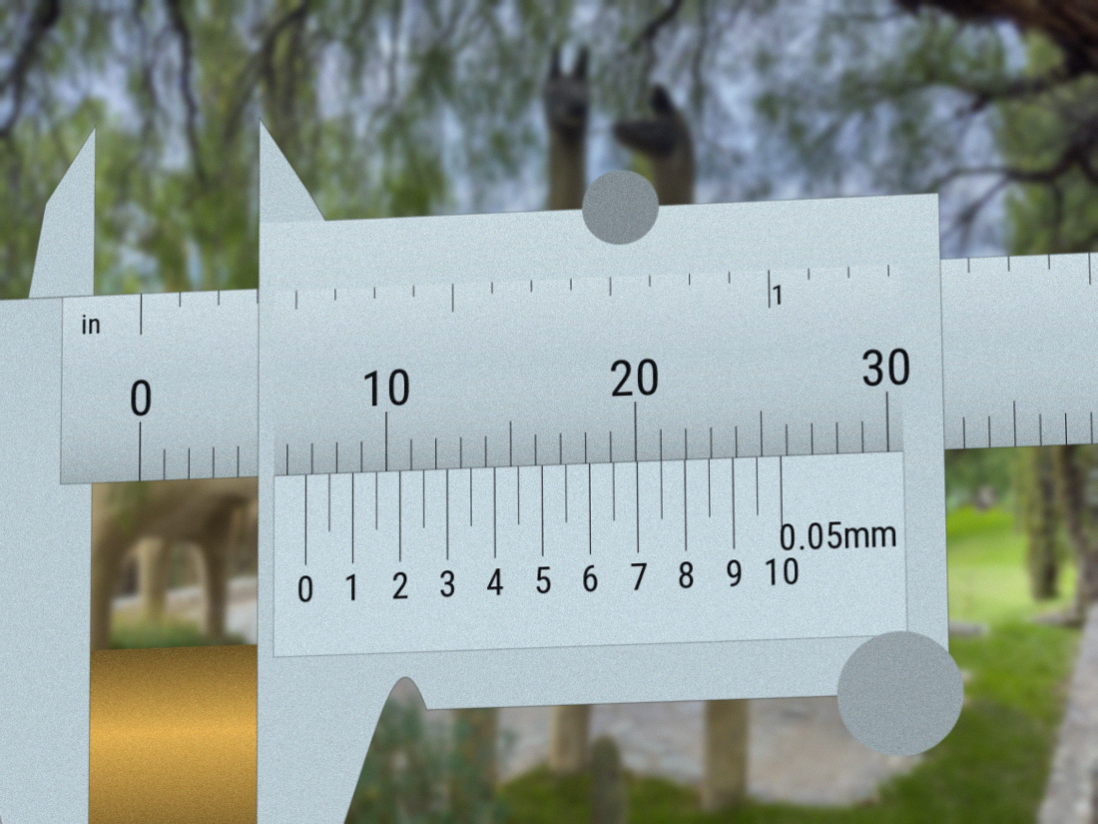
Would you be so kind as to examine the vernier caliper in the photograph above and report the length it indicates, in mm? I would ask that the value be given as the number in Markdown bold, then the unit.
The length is **6.75** mm
